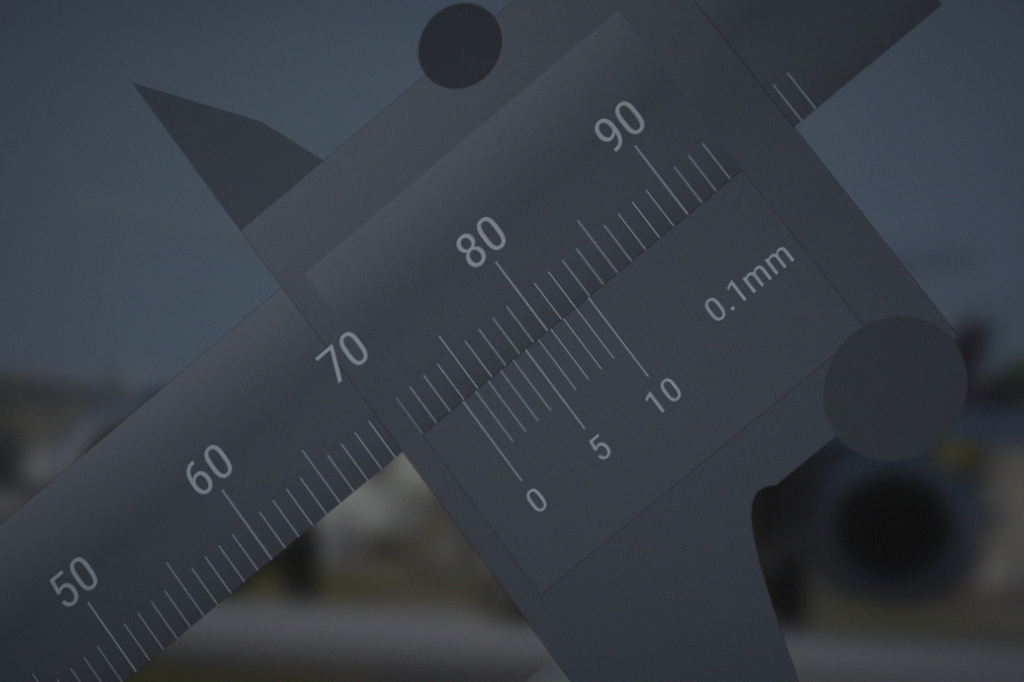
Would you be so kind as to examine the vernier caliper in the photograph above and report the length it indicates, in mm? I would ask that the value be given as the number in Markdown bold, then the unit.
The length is **73.9** mm
